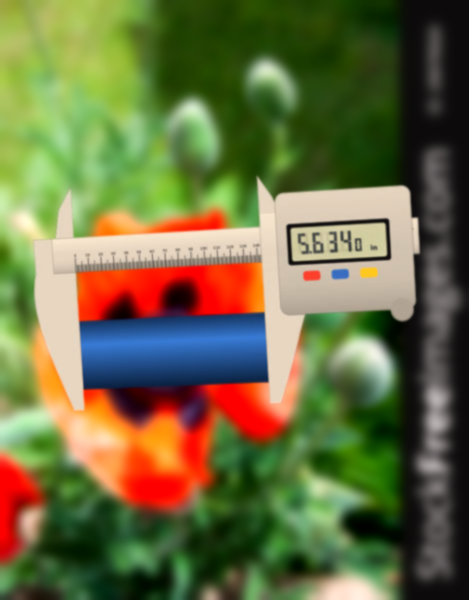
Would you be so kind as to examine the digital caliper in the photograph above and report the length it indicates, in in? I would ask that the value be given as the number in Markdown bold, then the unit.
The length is **5.6340** in
